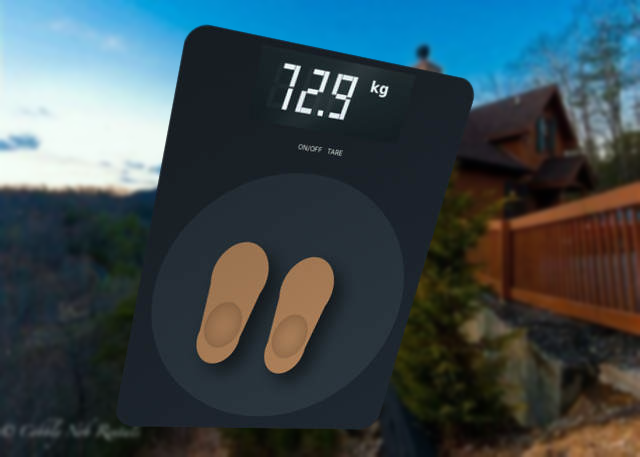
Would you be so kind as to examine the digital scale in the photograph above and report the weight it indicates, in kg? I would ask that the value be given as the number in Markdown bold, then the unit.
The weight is **72.9** kg
